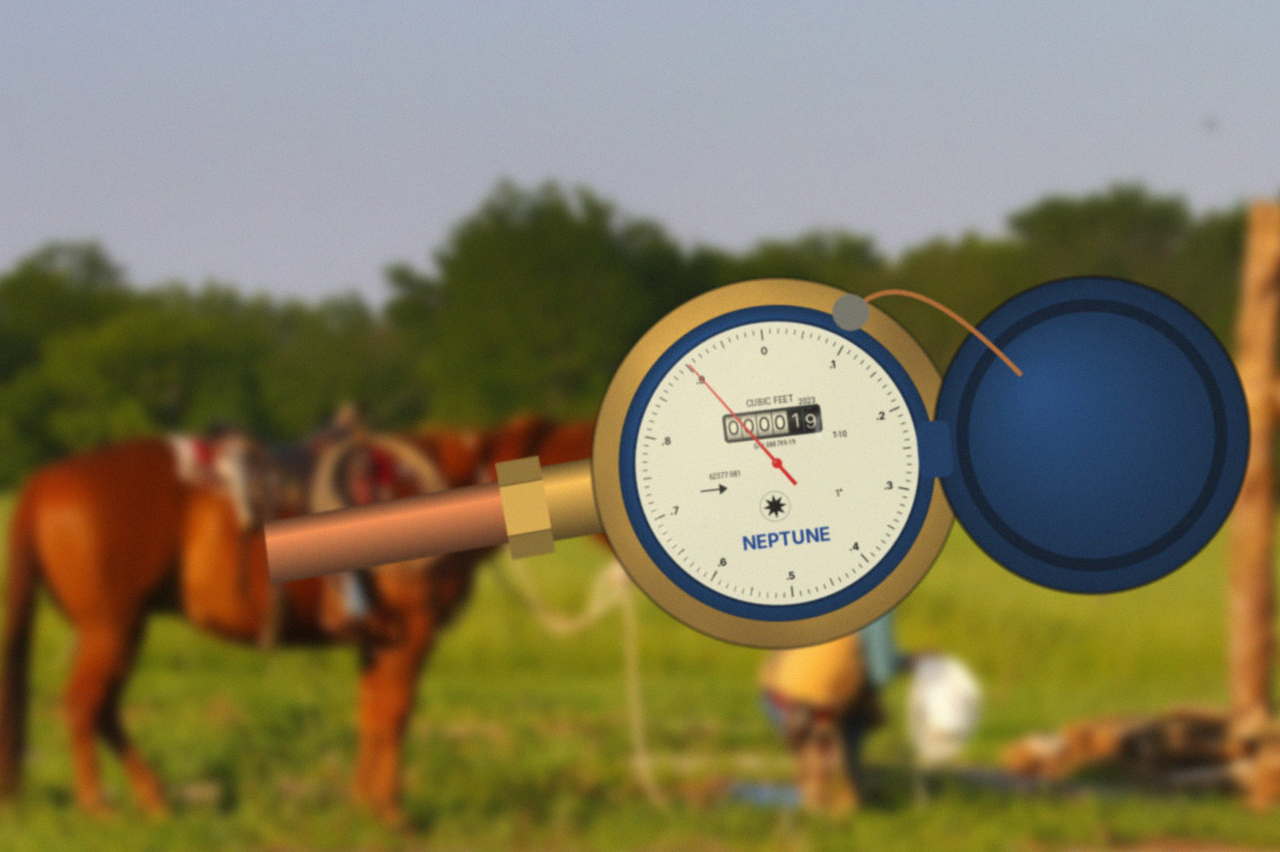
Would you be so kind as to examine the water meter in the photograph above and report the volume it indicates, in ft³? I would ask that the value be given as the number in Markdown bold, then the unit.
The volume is **18.90** ft³
